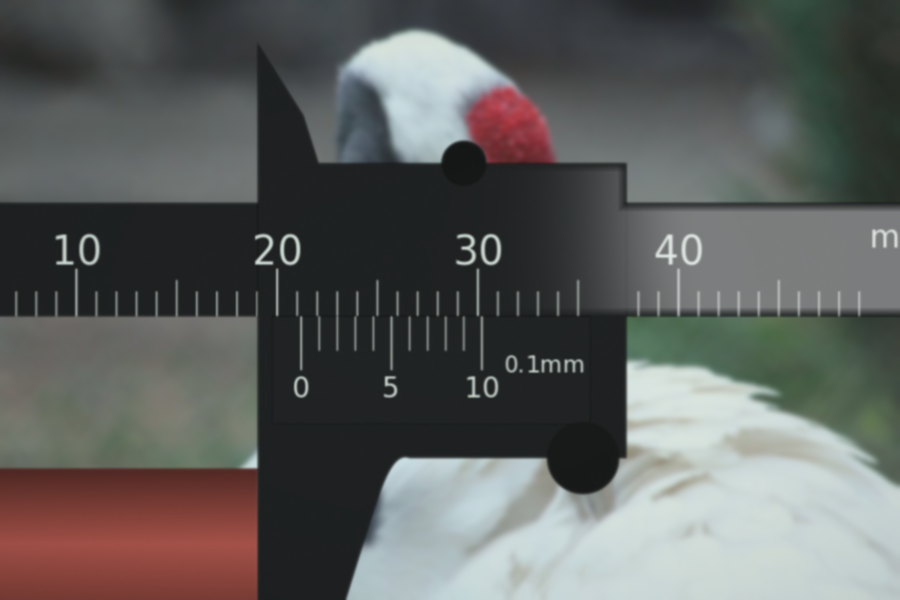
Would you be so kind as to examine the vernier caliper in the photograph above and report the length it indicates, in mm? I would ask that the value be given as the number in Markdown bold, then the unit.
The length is **21.2** mm
